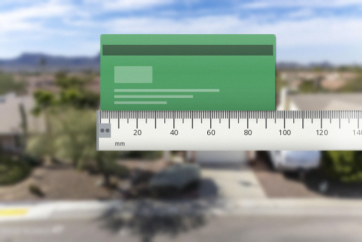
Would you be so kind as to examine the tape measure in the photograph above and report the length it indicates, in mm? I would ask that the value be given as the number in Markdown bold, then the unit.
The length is **95** mm
